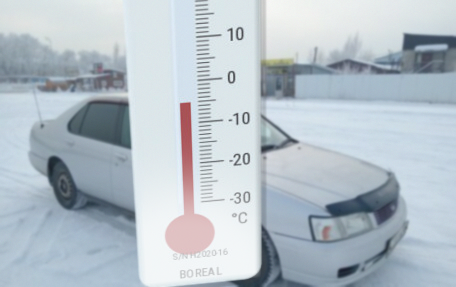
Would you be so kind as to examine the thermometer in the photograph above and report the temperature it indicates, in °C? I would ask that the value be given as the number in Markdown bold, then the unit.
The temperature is **-5** °C
